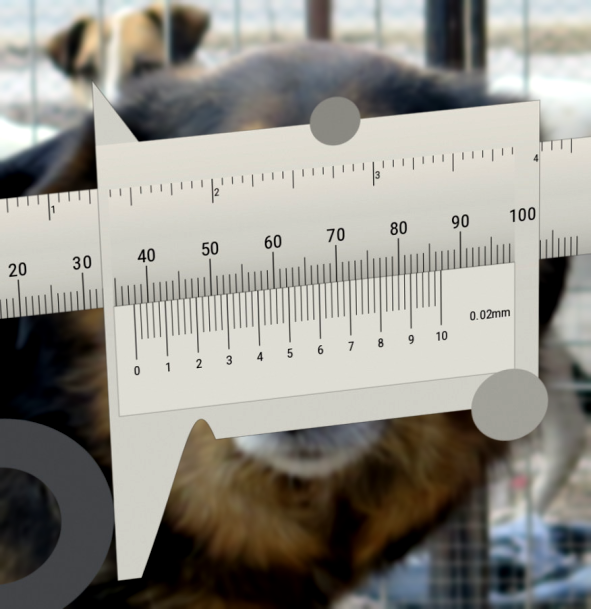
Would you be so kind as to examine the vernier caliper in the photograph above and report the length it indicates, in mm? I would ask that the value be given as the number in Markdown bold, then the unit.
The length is **37.8** mm
